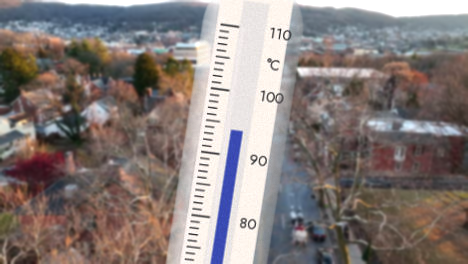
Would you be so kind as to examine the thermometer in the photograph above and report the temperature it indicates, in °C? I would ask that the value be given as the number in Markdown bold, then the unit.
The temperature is **94** °C
